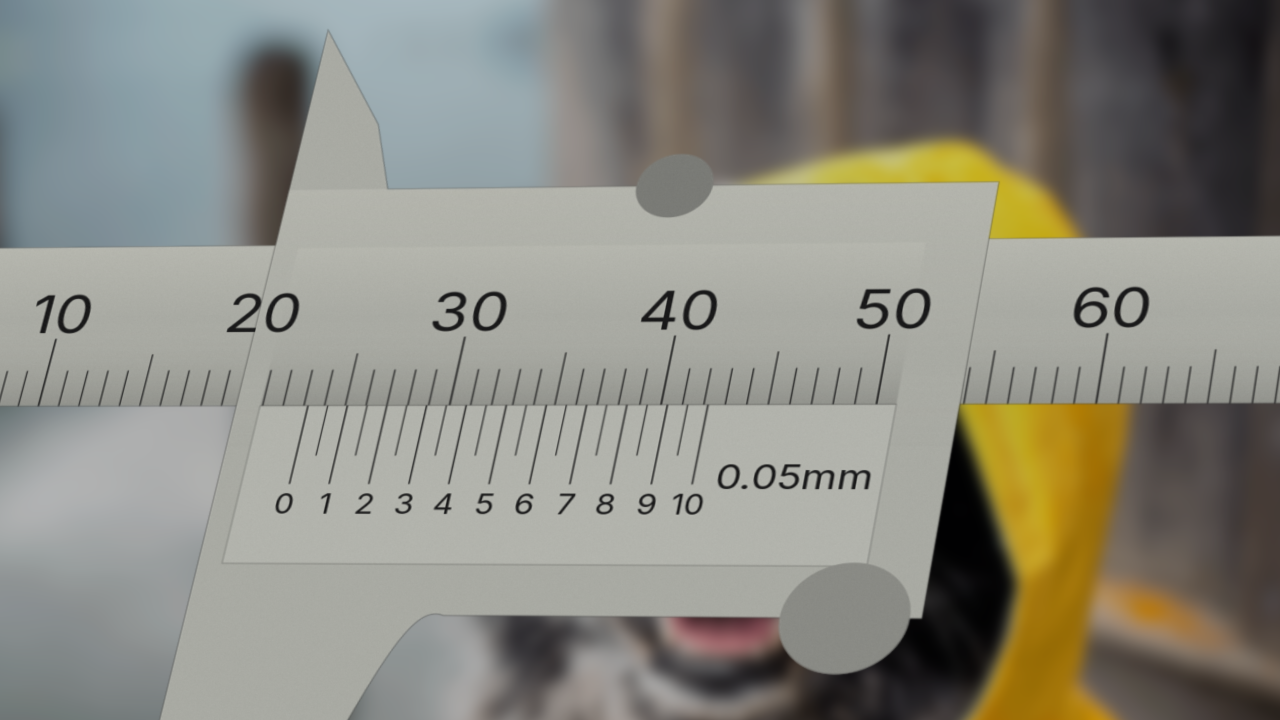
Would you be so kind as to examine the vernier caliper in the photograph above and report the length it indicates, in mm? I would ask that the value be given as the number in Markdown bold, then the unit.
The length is **23.2** mm
